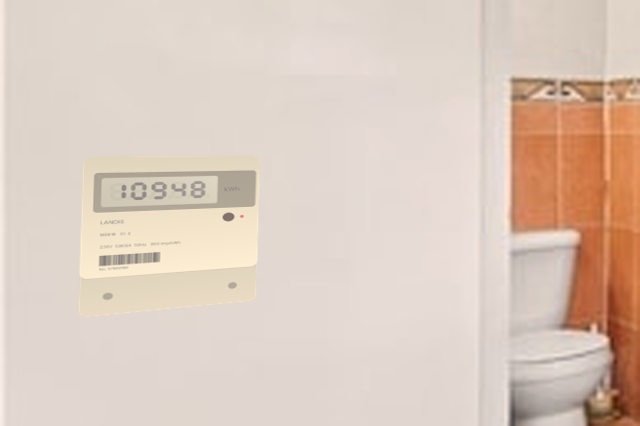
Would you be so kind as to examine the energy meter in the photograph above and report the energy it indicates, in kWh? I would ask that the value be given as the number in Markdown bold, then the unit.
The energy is **10948** kWh
